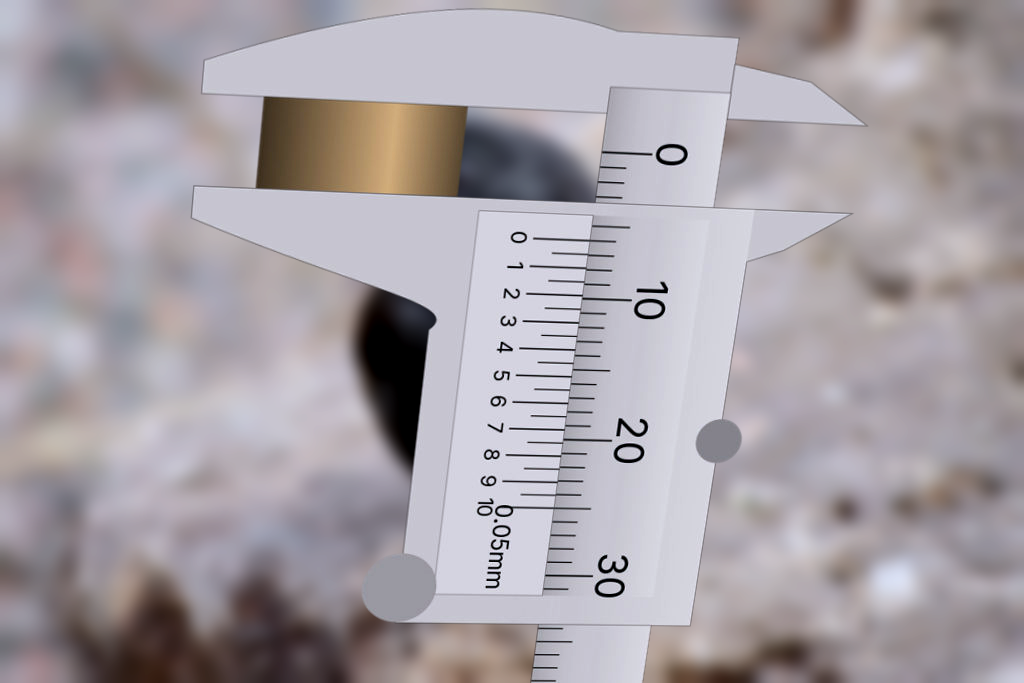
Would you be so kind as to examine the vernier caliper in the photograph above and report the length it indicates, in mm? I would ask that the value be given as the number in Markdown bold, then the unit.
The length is **6.0** mm
